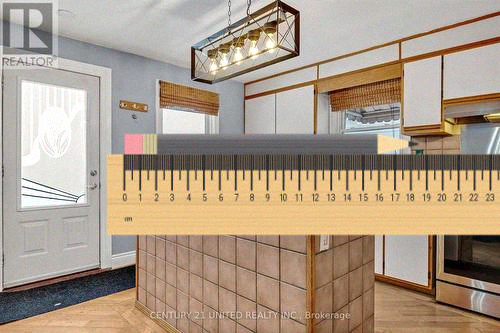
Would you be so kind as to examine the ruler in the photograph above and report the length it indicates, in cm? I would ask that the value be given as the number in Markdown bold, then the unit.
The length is **18.5** cm
